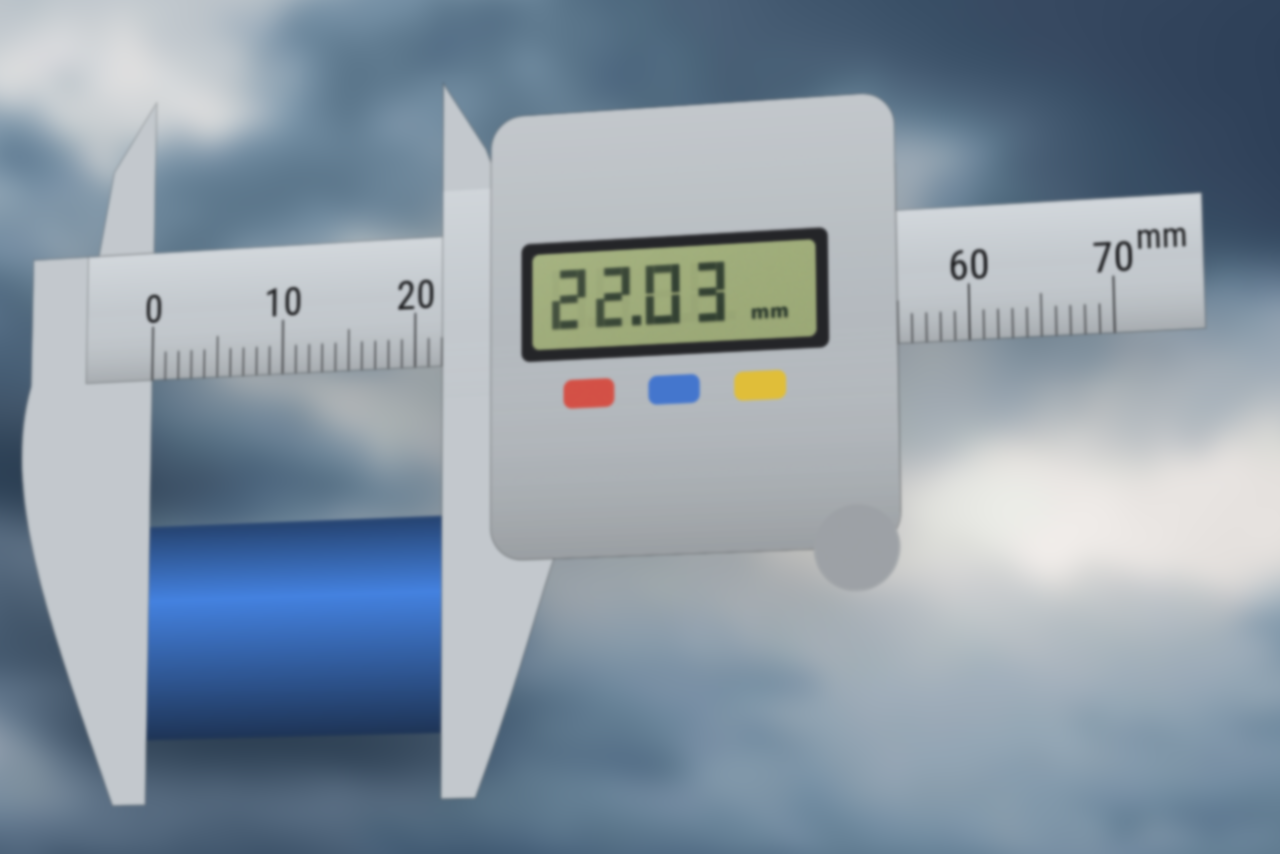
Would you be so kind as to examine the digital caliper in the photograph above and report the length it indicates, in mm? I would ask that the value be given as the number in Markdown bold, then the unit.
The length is **22.03** mm
